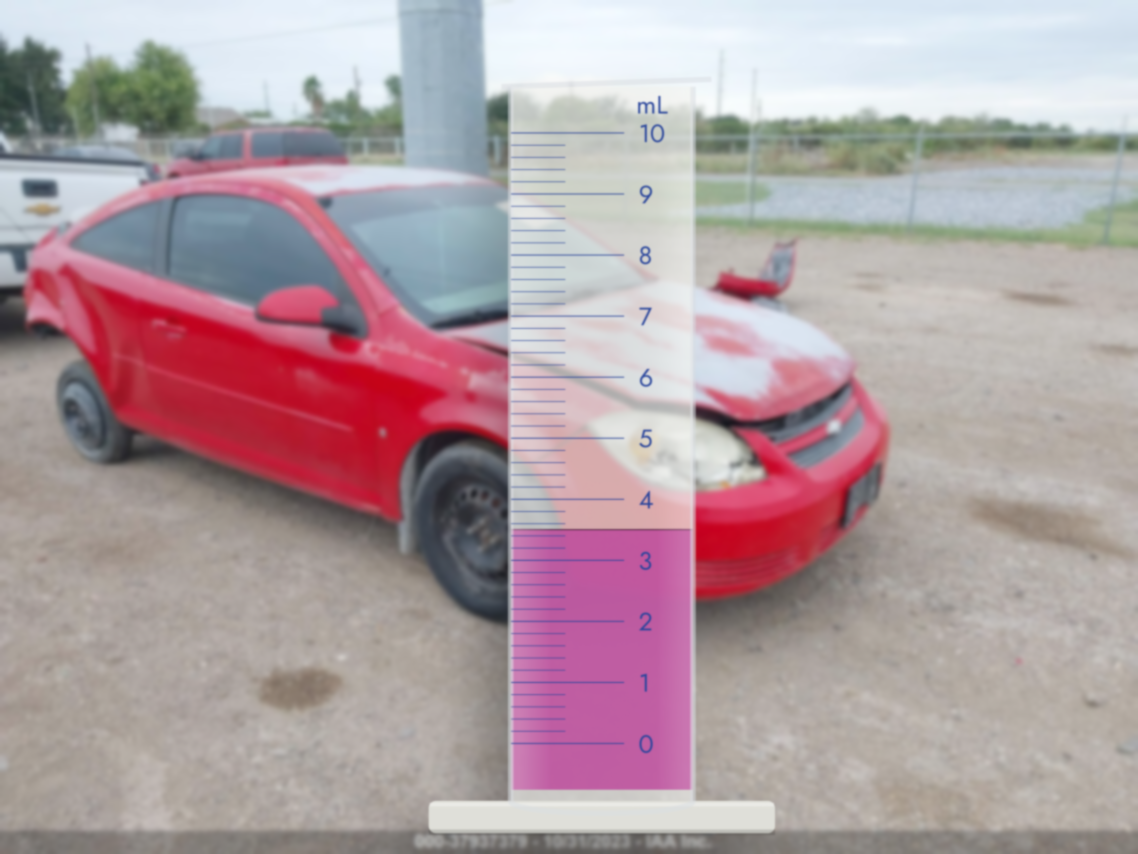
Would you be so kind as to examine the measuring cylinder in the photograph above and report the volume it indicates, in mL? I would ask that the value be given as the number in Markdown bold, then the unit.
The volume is **3.5** mL
